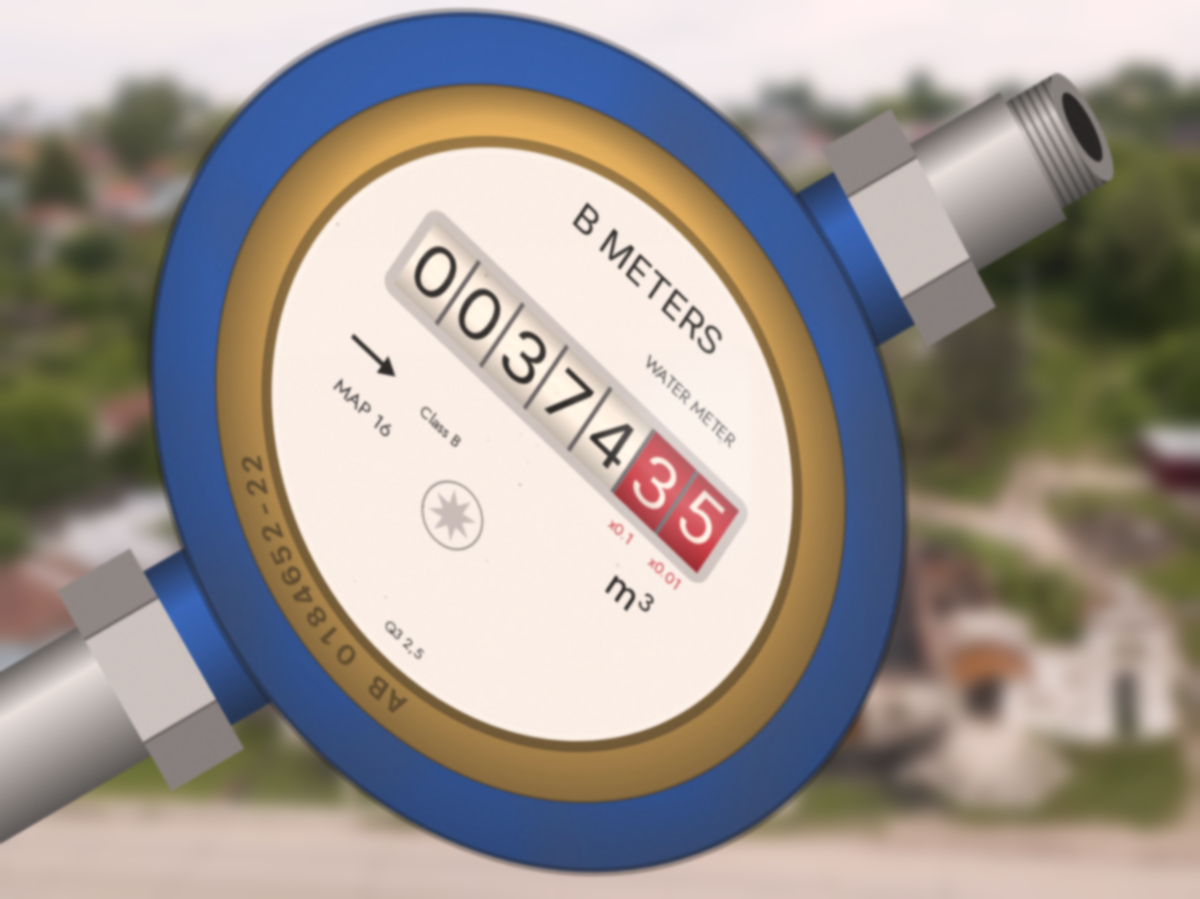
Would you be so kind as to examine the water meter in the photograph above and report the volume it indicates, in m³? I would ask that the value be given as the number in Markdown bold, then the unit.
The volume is **374.35** m³
